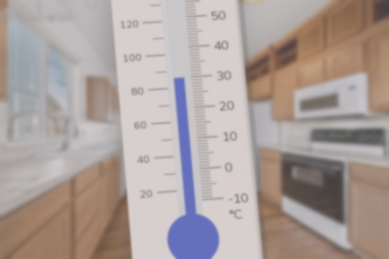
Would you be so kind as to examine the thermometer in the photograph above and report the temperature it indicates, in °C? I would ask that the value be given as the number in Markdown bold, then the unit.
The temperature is **30** °C
